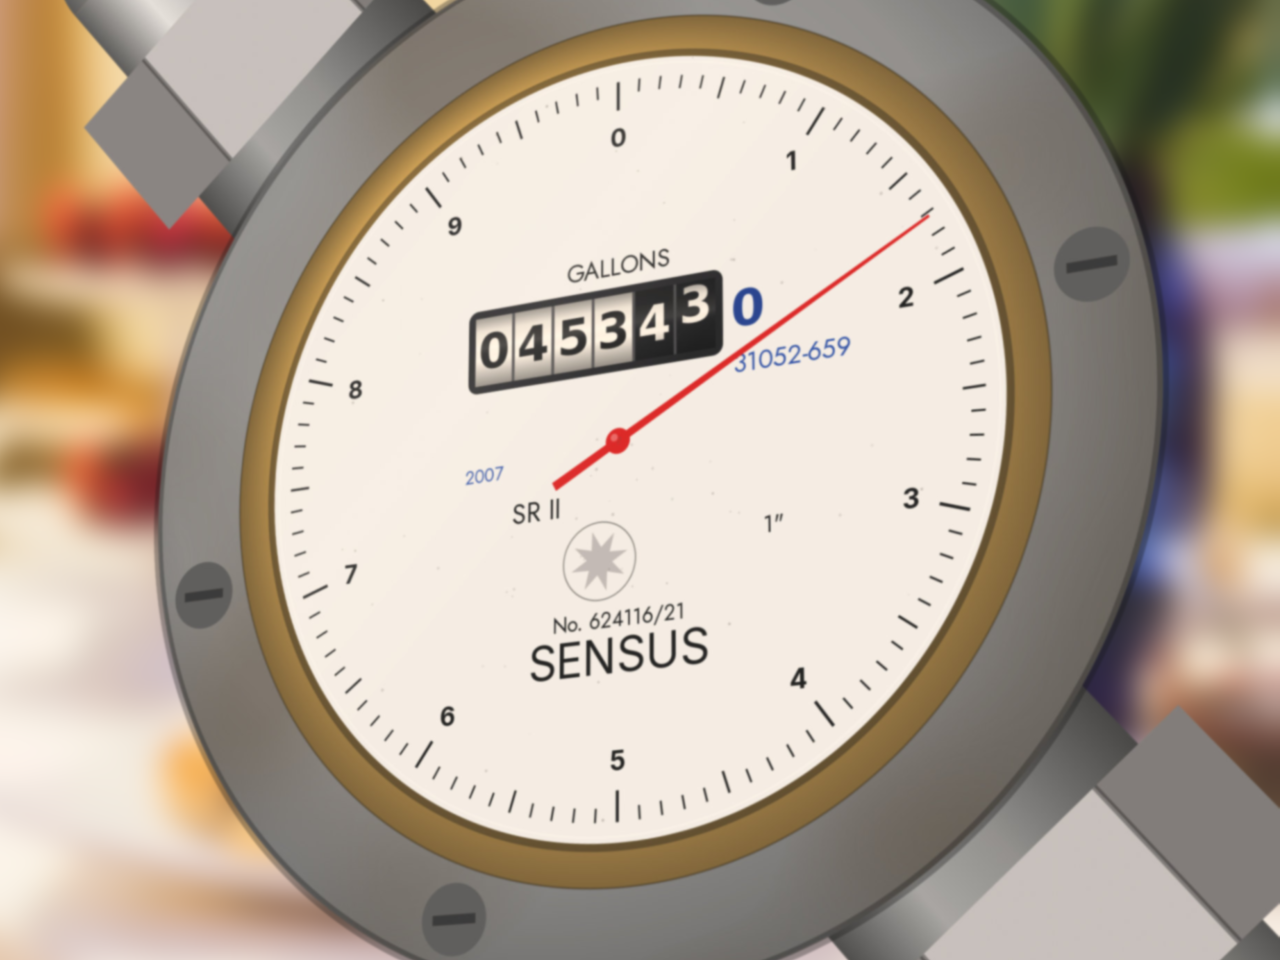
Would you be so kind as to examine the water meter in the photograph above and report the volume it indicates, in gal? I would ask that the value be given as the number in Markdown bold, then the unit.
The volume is **453431.7** gal
